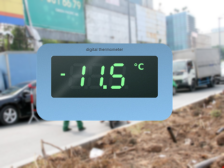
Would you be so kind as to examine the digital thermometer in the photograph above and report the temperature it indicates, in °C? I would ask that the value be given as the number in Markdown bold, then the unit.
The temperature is **-11.5** °C
